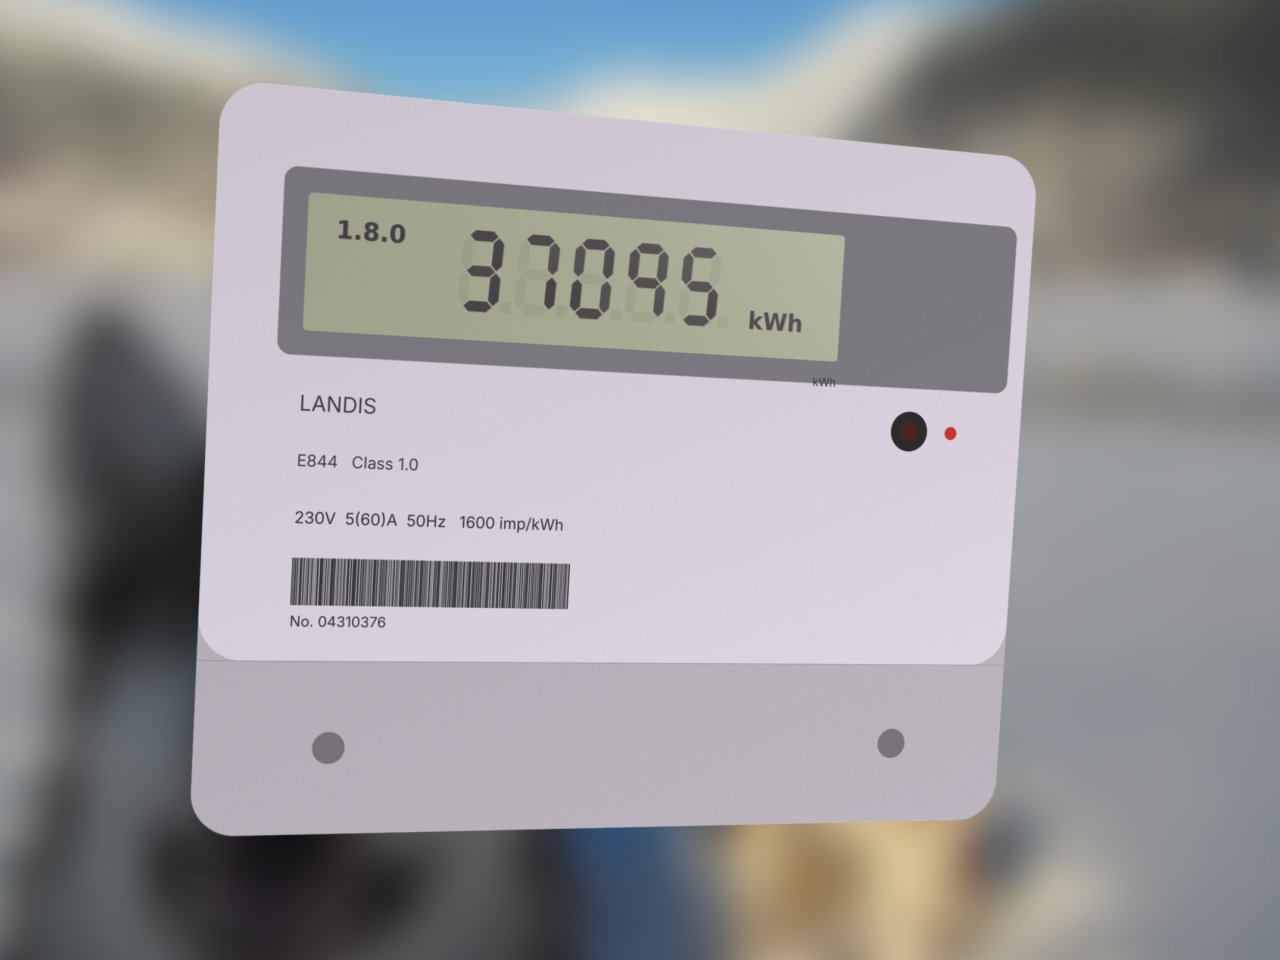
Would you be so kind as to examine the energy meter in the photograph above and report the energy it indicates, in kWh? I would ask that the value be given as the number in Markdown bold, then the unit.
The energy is **37095** kWh
